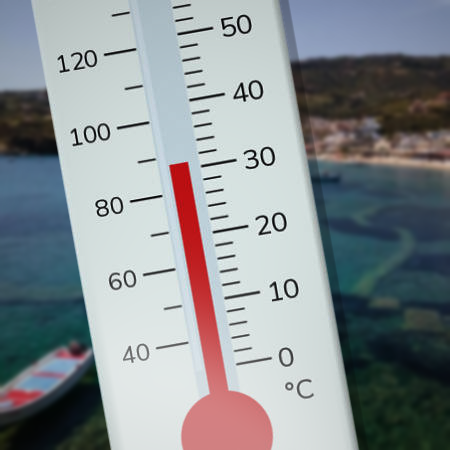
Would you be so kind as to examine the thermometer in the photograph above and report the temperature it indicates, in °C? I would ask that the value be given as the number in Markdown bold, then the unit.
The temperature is **31** °C
